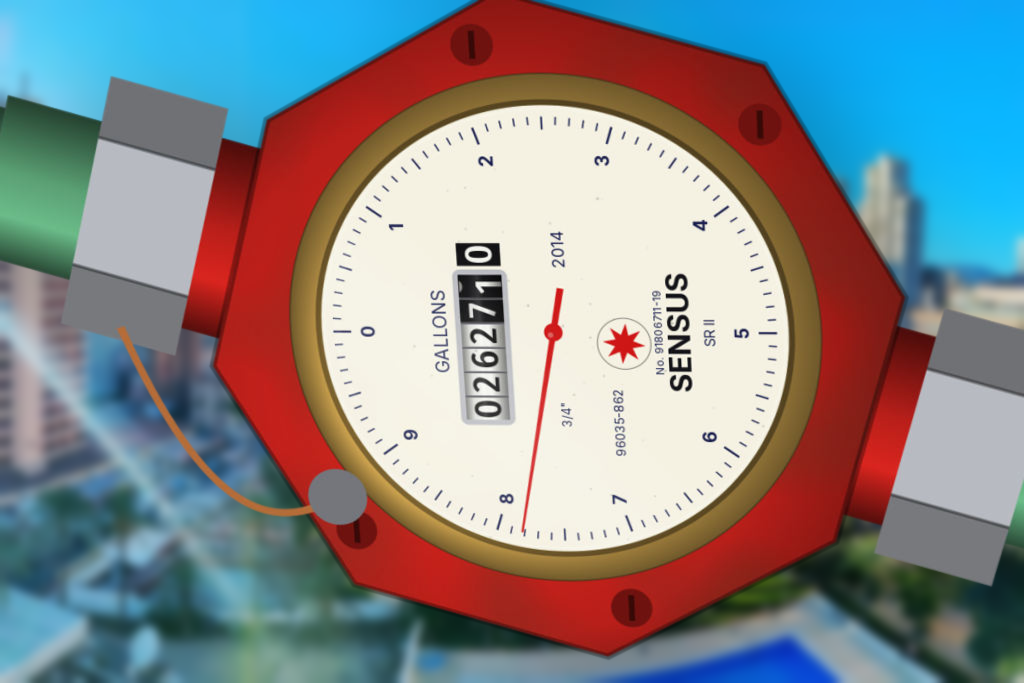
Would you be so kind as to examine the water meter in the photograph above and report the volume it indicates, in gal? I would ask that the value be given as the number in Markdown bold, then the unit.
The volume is **262707.8** gal
